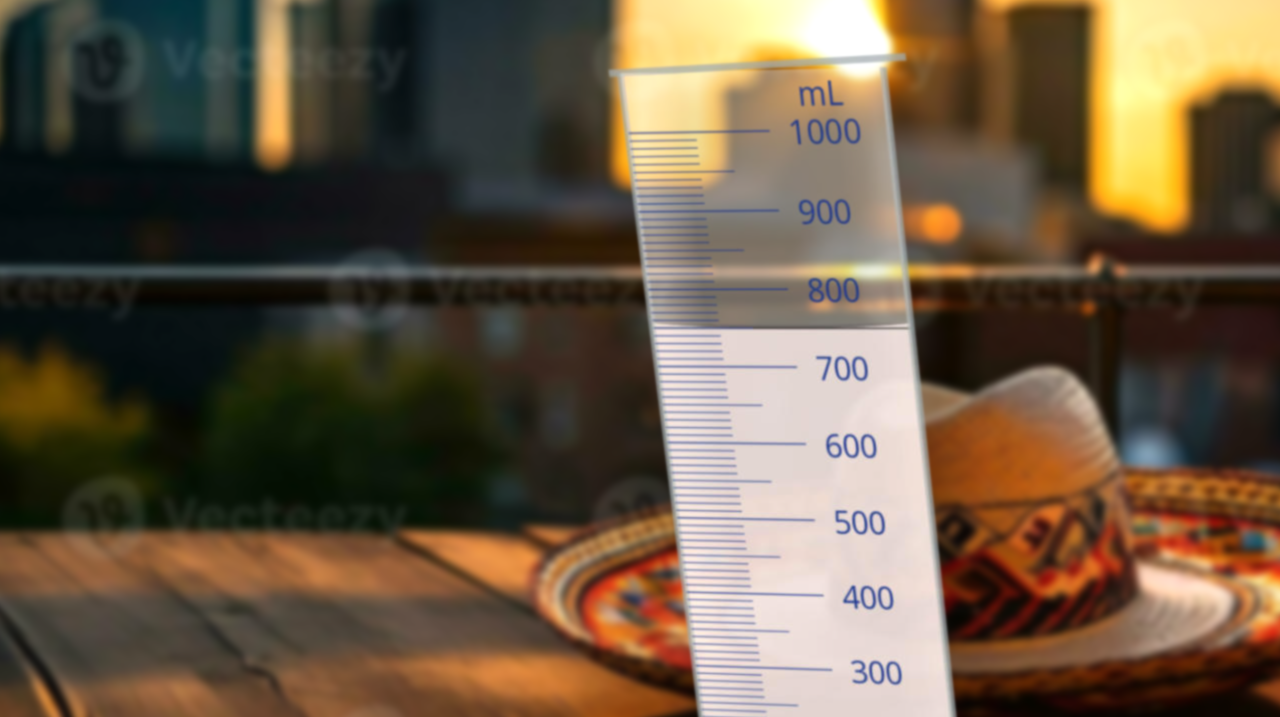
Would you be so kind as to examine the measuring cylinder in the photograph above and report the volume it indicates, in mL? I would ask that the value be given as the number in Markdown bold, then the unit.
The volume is **750** mL
